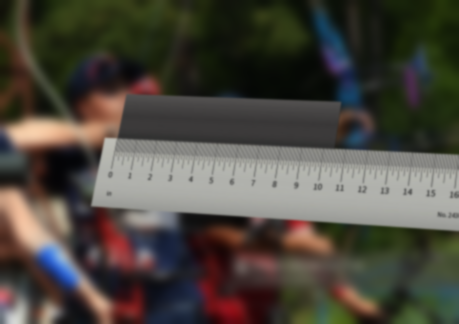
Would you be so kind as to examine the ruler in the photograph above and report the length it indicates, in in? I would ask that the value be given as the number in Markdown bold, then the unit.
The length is **10.5** in
